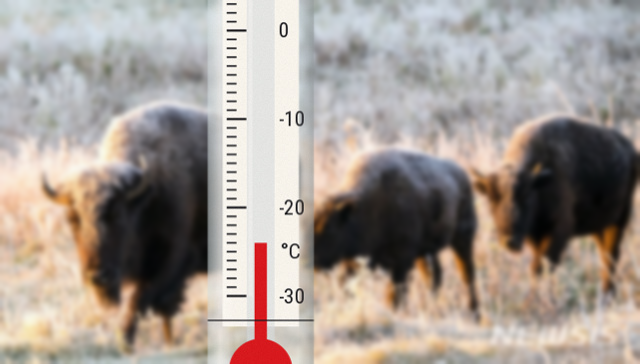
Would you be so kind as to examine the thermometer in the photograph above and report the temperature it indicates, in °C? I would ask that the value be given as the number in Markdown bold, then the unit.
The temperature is **-24** °C
